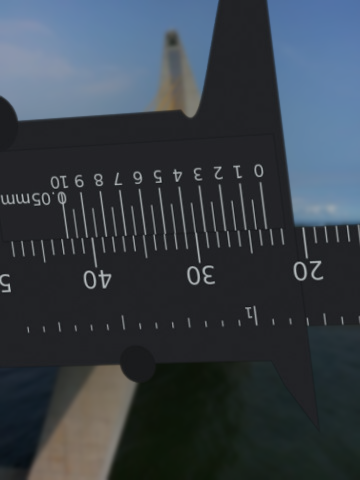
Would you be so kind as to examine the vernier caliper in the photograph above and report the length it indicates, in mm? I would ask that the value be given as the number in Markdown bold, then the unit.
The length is **23.4** mm
